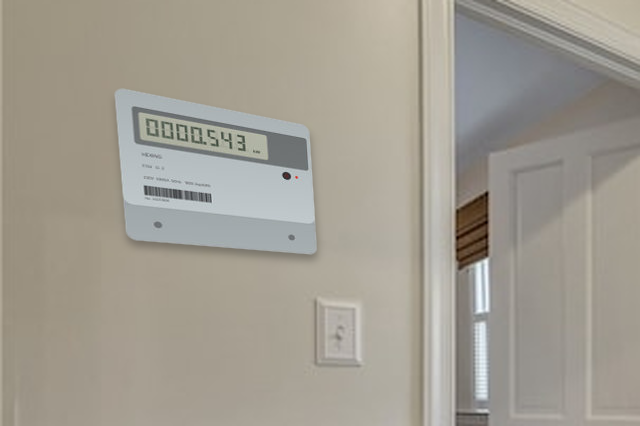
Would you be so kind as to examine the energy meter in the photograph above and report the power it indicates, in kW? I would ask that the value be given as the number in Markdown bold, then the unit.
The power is **0.543** kW
